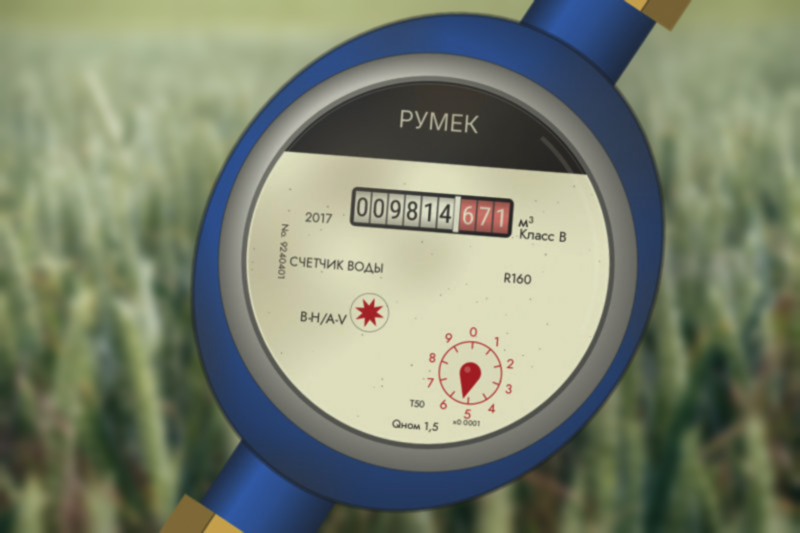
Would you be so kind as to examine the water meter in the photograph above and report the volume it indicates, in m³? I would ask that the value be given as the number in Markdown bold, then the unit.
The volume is **9814.6715** m³
